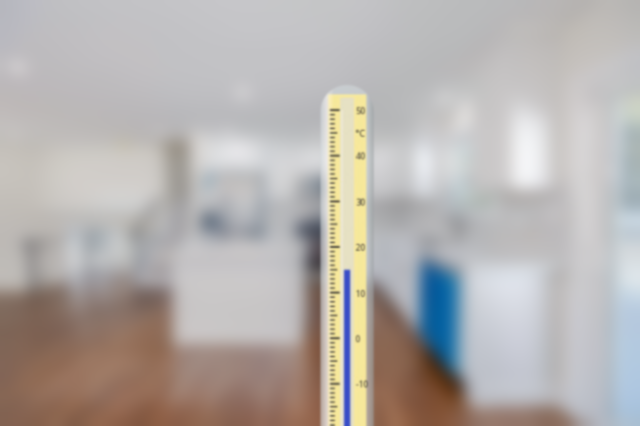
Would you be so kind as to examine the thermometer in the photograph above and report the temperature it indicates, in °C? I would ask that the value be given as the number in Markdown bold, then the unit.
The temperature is **15** °C
